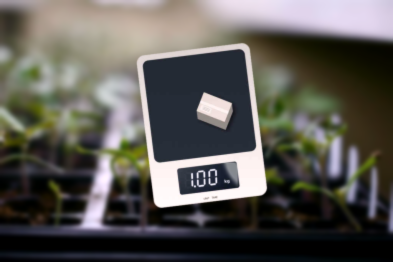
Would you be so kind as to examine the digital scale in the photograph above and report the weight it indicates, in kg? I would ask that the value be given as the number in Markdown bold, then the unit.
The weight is **1.00** kg
